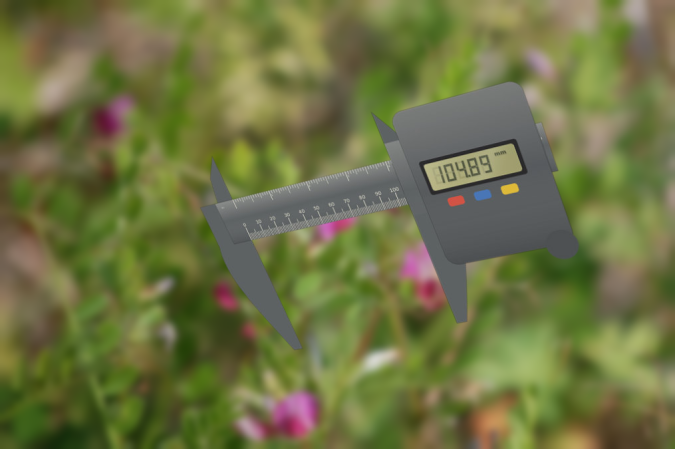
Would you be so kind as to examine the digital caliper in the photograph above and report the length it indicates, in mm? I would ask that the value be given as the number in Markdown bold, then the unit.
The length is **104.89** mm
